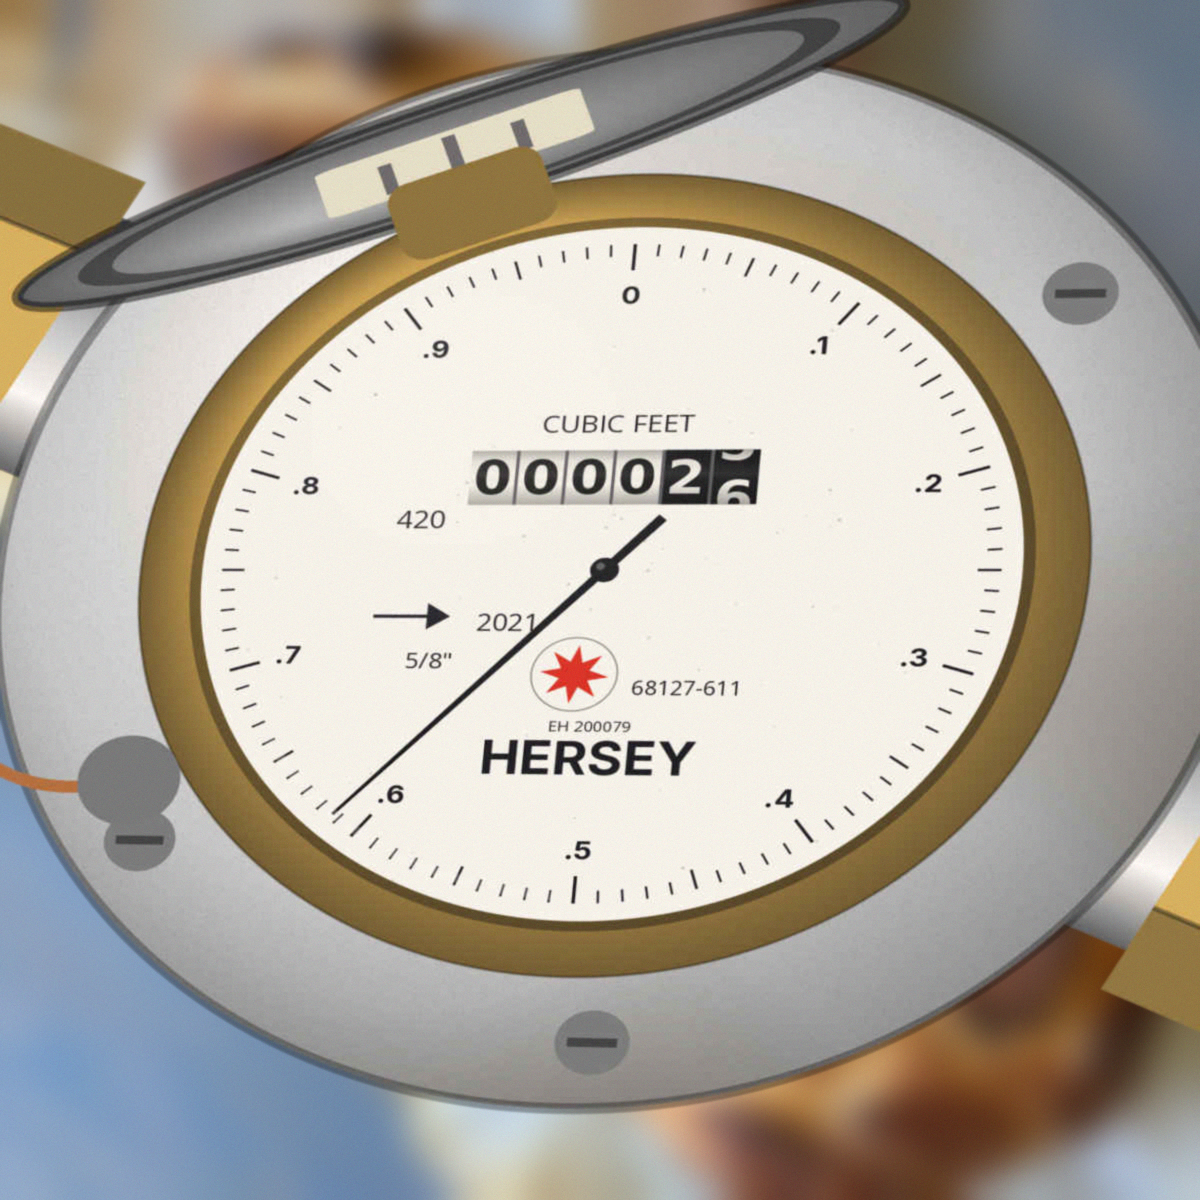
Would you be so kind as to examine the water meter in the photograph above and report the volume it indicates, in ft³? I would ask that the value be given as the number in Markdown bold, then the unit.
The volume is **25.61** ft³
